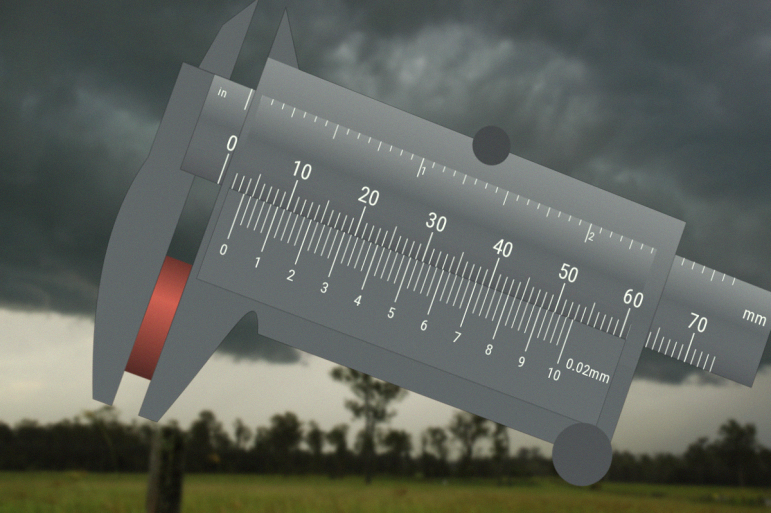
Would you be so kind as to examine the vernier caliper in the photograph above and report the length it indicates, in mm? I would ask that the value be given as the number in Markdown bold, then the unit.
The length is **3.8** mm
